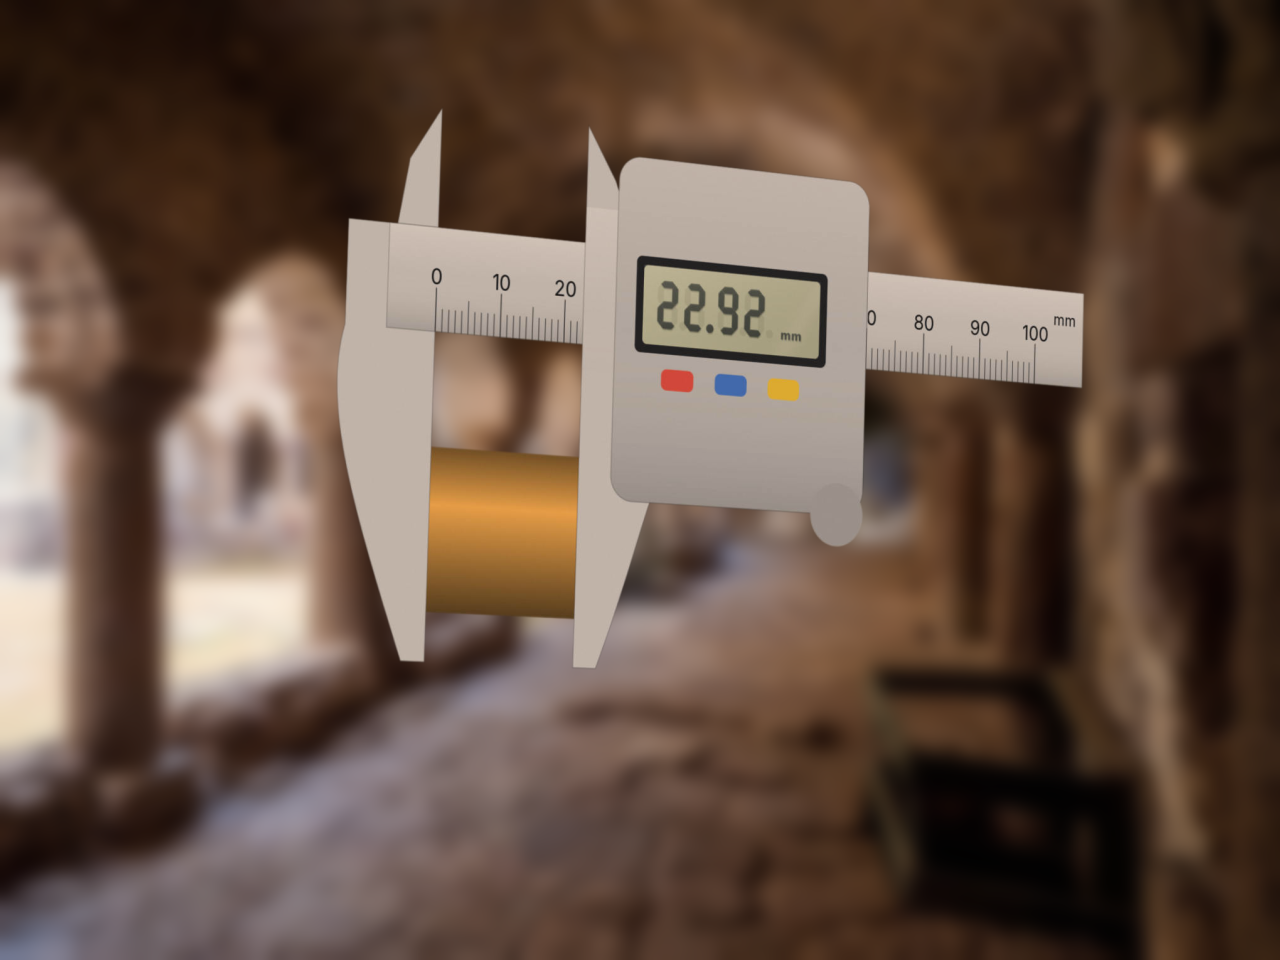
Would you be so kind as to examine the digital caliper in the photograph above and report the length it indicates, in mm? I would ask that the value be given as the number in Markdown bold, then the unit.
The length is **22.92** mm
